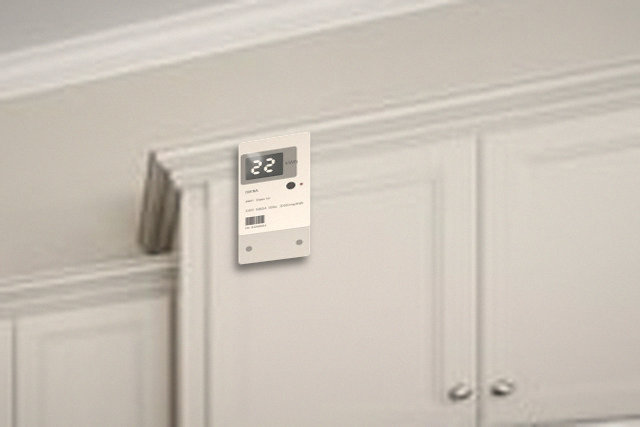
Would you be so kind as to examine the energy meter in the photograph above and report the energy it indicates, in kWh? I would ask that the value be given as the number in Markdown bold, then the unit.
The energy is **22** kWh
